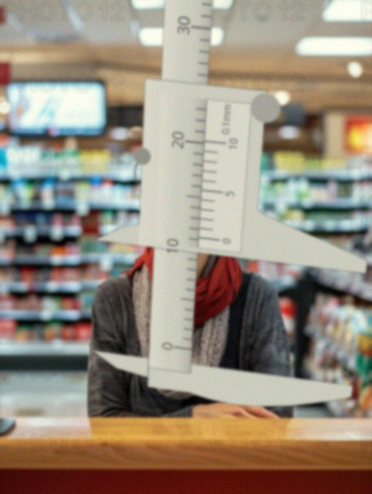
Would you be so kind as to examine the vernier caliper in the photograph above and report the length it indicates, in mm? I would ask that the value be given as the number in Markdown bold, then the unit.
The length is **11.2** mm
